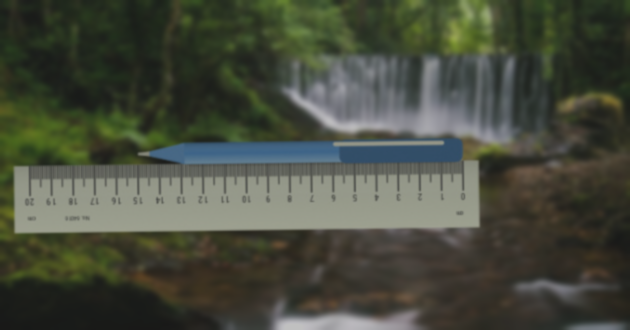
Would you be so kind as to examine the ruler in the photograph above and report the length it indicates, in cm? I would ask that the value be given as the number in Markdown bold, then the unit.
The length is **15** cm
